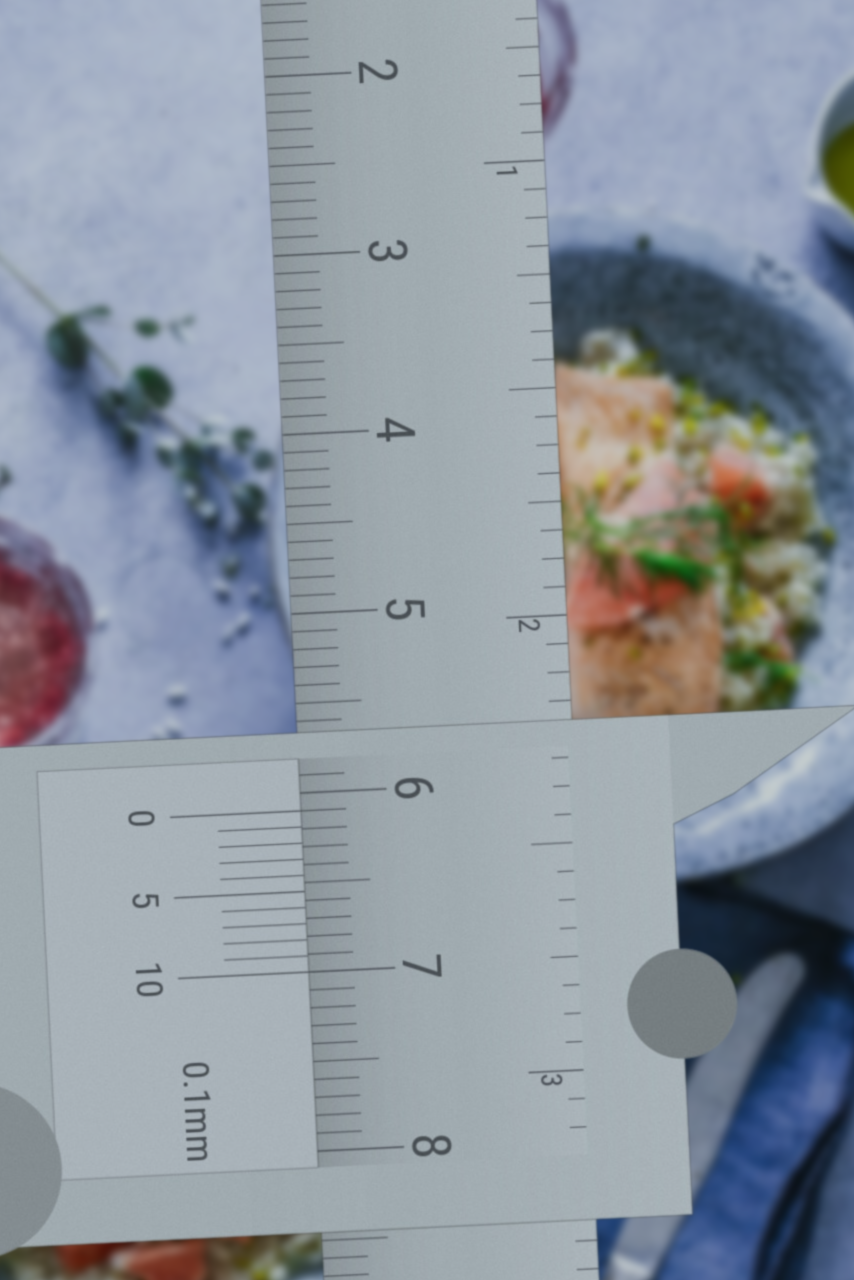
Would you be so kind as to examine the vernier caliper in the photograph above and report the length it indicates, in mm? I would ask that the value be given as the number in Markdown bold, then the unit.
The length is **61.0** mm
